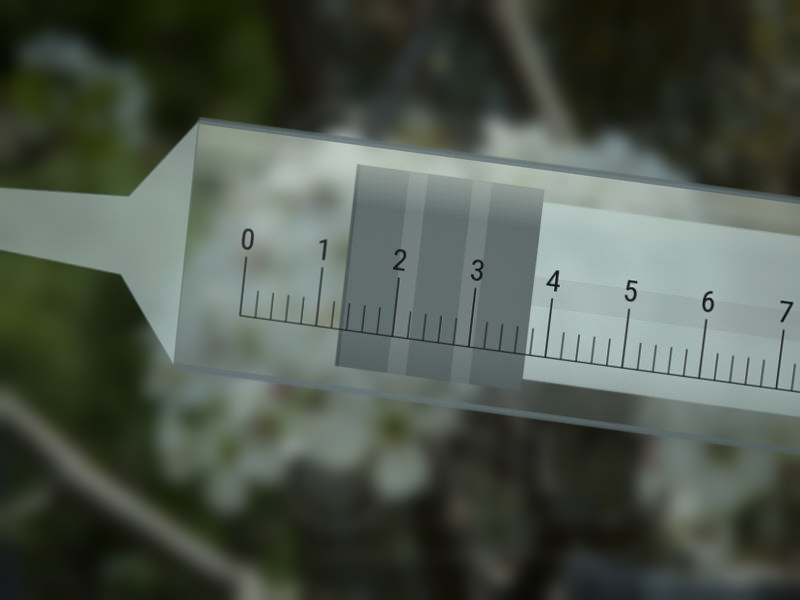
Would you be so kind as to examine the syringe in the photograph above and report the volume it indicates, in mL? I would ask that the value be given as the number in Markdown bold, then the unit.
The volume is **1.3** mL
